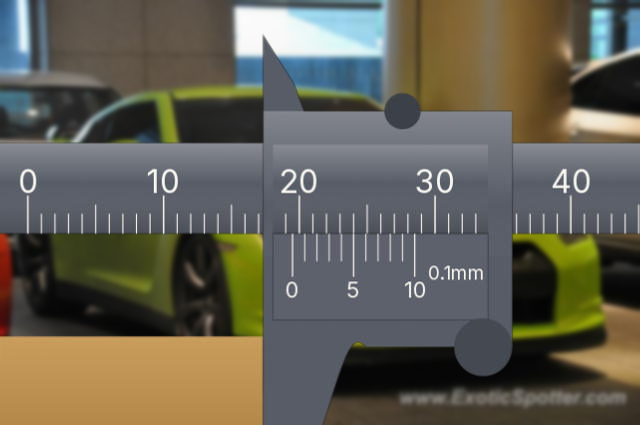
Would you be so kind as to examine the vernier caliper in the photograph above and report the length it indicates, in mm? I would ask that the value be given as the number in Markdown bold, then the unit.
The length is **19.5** mm
